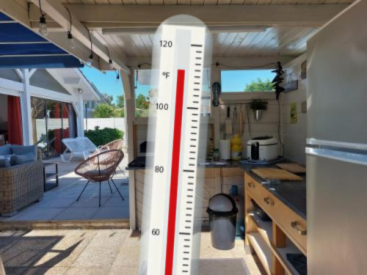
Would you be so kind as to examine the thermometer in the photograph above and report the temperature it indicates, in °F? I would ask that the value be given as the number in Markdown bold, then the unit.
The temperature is **112** °F
